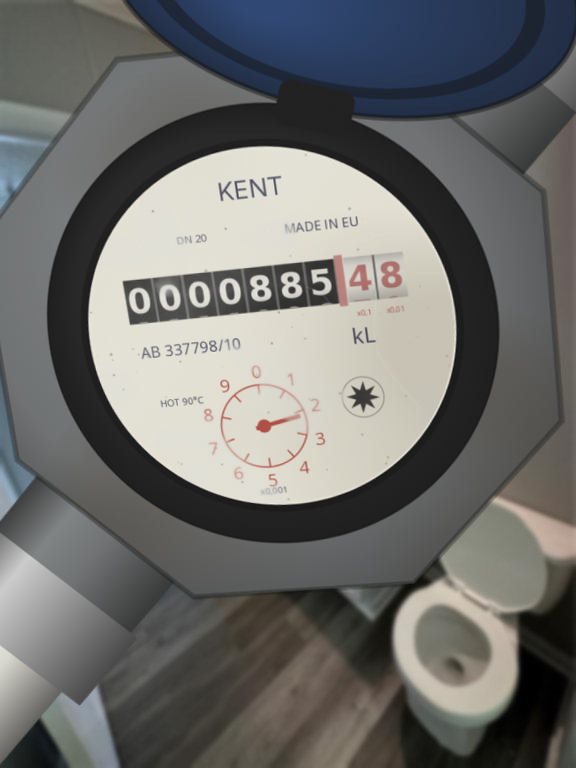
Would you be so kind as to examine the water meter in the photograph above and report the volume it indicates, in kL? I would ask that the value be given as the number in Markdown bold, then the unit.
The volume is **885.482** kL
